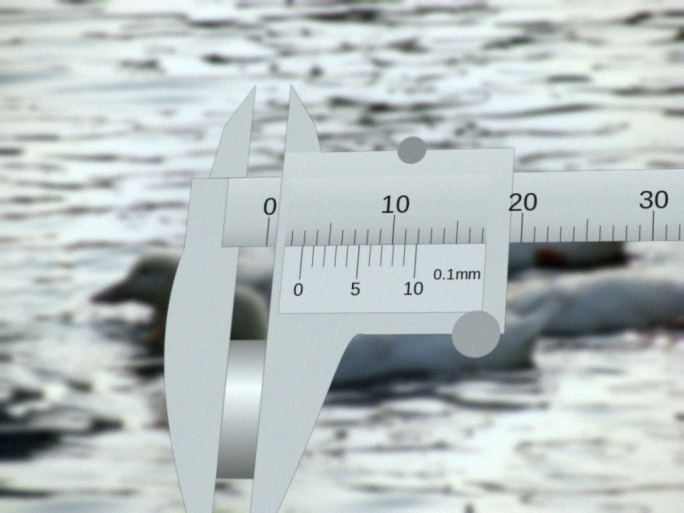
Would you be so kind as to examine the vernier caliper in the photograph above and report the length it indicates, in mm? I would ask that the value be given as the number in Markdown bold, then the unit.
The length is **2.9** mm
